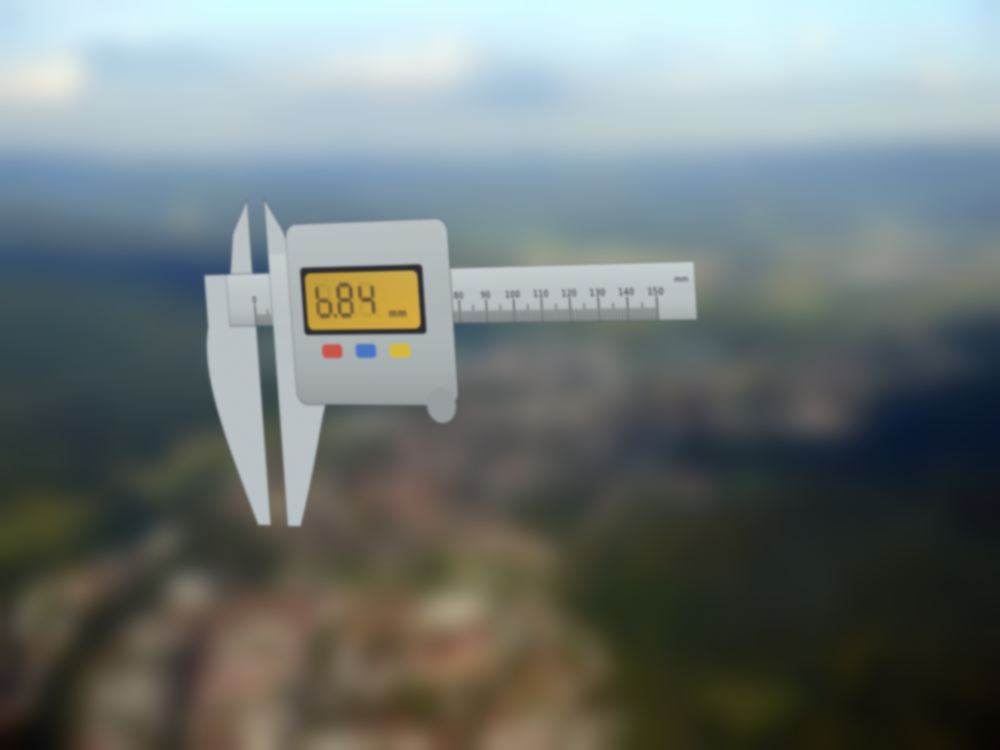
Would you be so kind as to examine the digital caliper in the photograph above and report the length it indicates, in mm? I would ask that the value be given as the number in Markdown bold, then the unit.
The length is **6.84** mm
